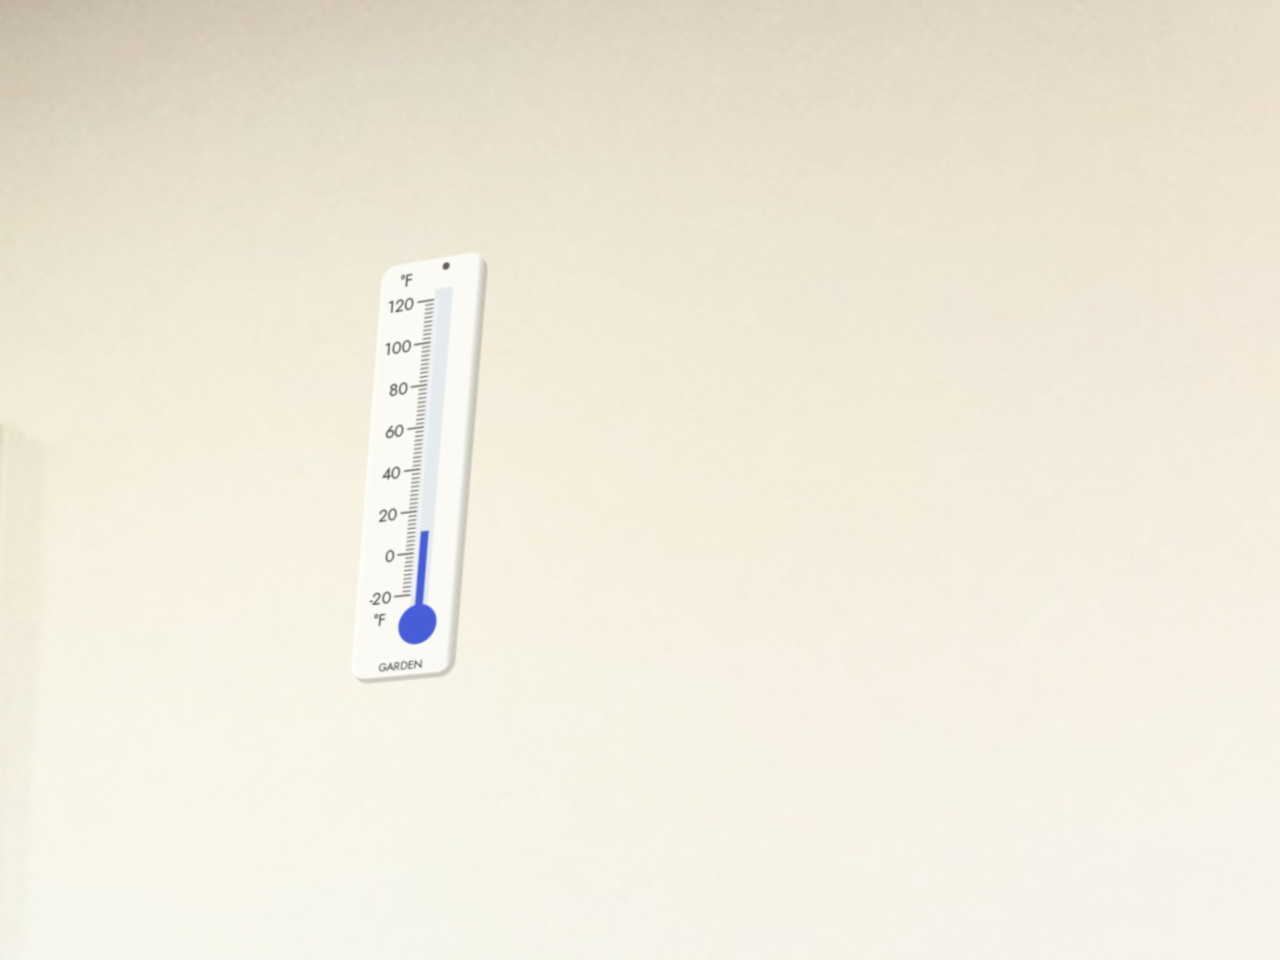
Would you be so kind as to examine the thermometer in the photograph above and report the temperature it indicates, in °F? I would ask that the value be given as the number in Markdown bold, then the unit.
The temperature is **10** °F
